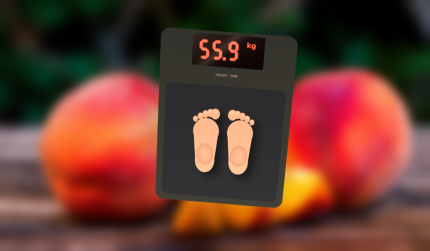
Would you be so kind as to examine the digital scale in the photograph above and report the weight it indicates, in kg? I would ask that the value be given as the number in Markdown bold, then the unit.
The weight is **55.9** kg
